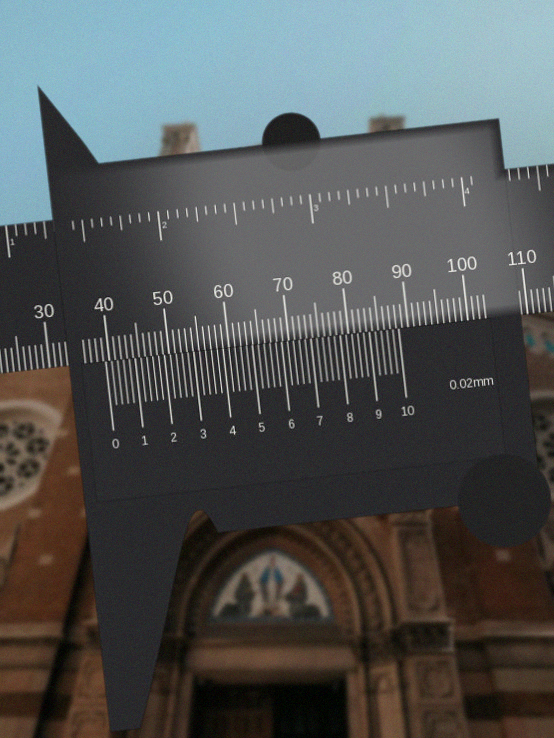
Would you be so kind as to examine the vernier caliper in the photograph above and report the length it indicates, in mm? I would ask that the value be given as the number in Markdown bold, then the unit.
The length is **39.4** mm
